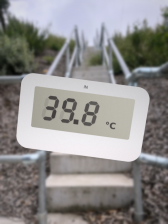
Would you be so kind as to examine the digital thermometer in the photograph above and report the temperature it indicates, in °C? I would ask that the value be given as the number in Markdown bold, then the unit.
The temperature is **39.8** °C
